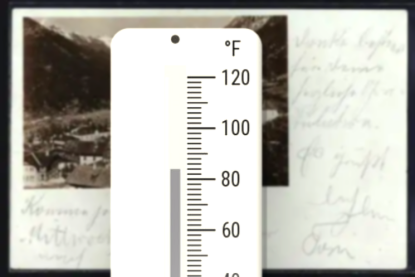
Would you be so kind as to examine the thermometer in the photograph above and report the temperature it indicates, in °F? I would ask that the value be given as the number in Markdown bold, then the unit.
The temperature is **84** °F
